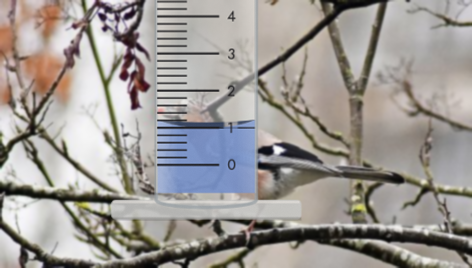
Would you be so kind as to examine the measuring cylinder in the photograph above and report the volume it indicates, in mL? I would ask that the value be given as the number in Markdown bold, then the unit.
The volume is **1** mL
